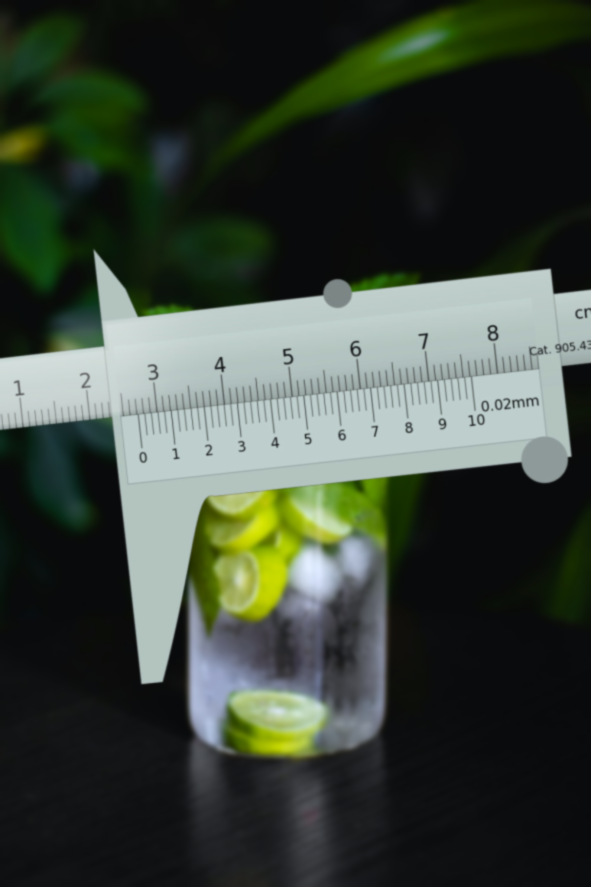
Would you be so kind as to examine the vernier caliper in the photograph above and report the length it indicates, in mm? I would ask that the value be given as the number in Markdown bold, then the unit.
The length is **27.2** mm
